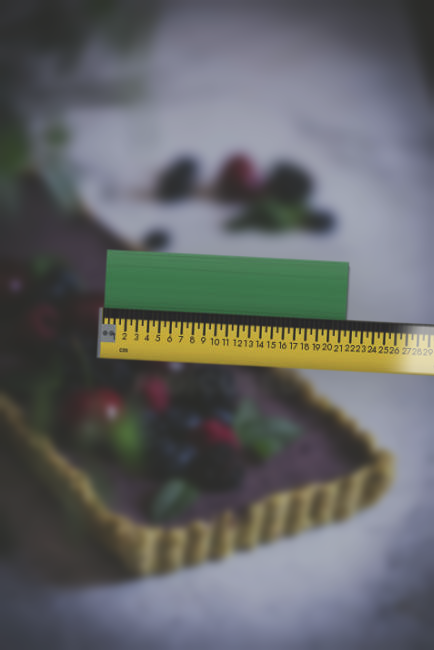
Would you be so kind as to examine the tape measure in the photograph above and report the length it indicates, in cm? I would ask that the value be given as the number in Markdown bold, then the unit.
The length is **21.5** cm
